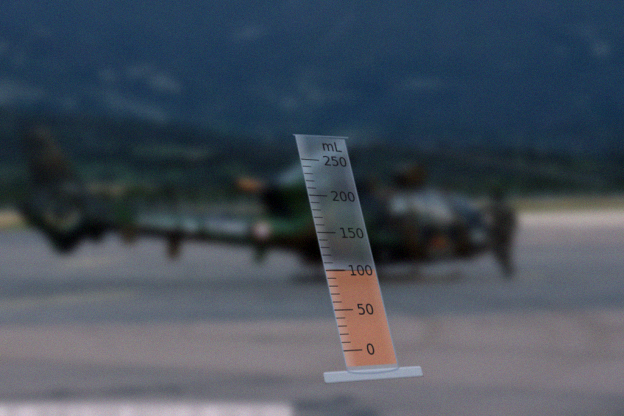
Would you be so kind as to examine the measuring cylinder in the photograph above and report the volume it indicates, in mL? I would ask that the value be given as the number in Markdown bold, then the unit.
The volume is **100** mL
